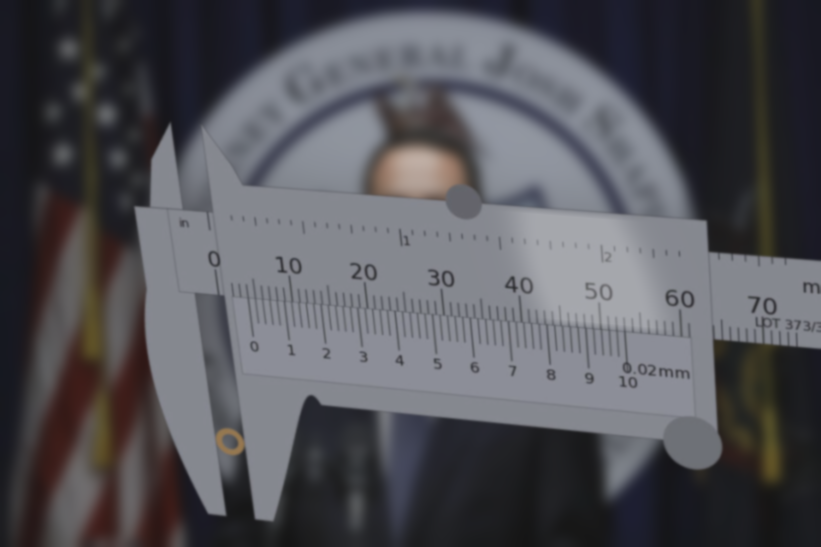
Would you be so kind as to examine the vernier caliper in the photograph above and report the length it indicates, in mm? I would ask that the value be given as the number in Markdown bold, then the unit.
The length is **4.0** mm
